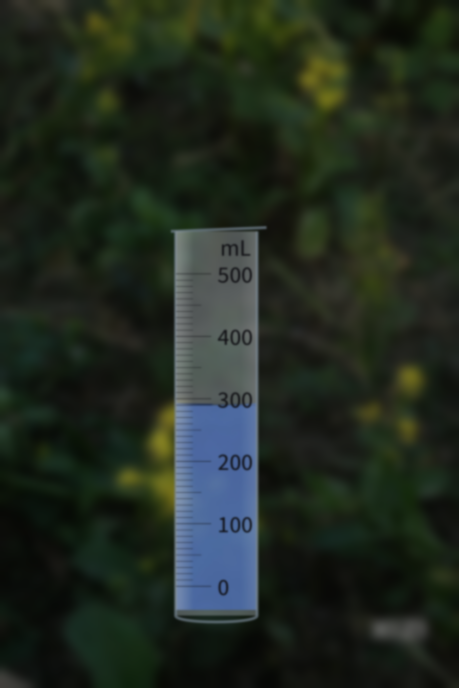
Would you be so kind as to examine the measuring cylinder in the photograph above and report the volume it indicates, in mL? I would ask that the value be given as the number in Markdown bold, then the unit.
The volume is **290** mL
